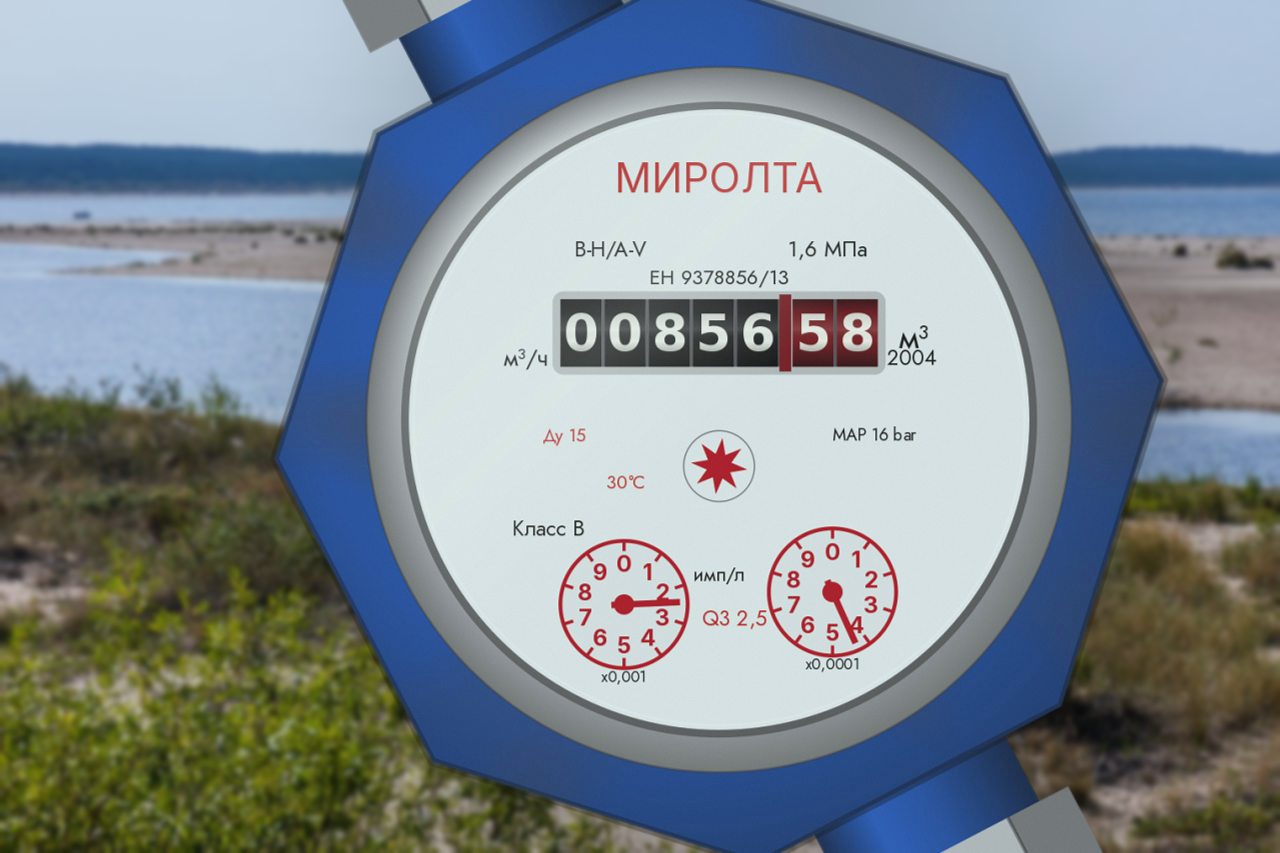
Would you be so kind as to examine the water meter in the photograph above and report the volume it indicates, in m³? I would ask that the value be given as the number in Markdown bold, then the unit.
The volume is **856.5824** m³
